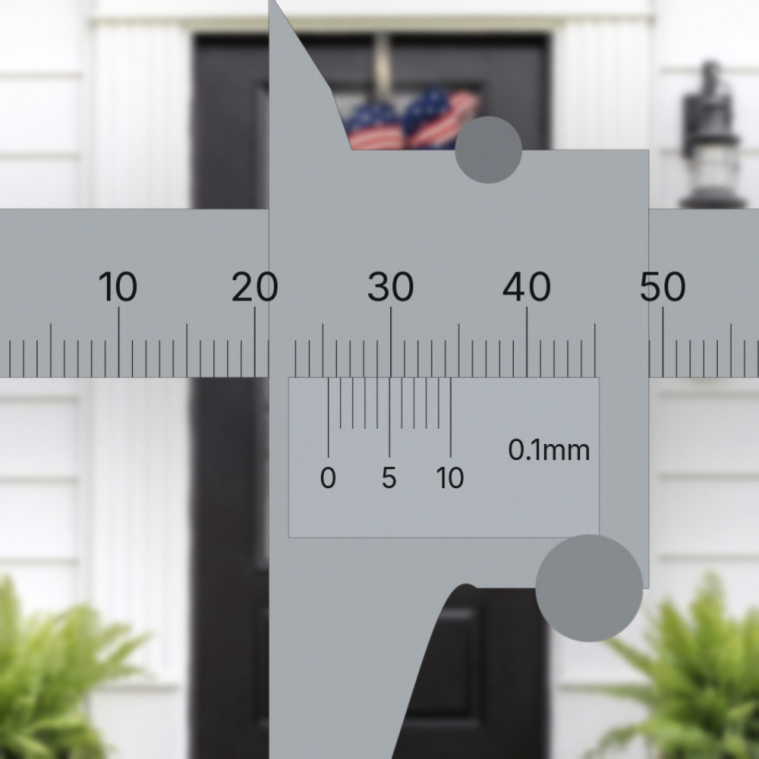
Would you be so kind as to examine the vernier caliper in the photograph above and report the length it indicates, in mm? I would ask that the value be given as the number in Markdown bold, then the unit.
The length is **25.4** mm
